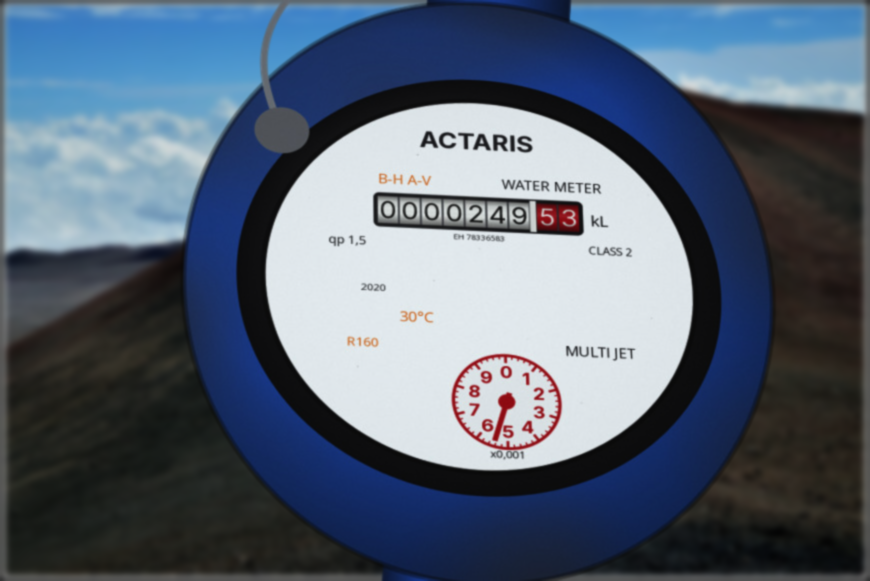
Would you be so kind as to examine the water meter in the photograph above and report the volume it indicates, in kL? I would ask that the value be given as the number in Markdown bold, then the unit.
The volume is **249.535** kL
